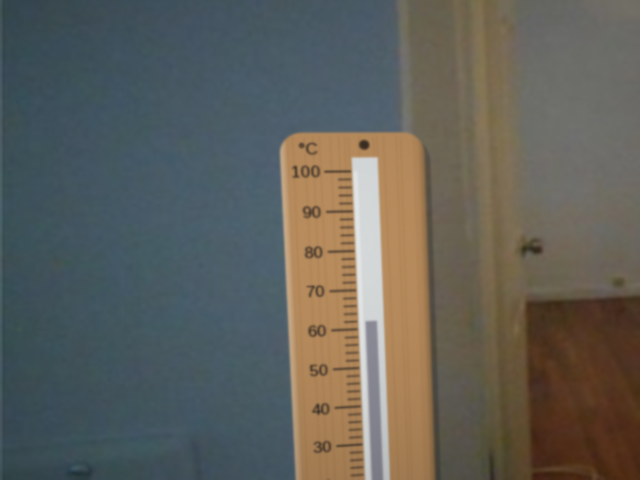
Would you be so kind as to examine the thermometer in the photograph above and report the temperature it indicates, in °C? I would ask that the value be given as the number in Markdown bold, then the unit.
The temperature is **62** °C
